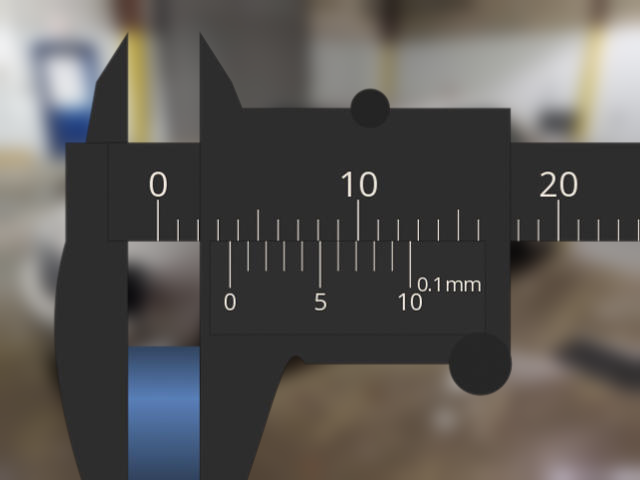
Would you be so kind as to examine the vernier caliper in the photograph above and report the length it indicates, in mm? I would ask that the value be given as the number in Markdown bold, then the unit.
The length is **3.6** mm
